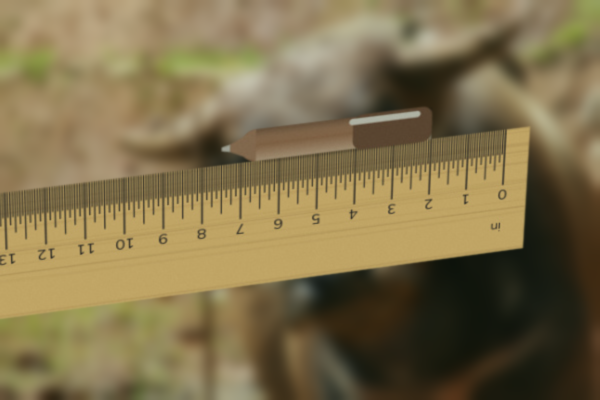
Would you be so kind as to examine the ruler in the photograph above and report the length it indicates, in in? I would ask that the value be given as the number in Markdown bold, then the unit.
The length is **5.5** in
